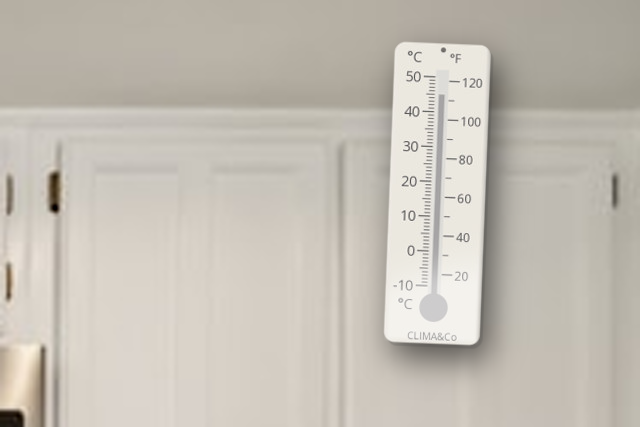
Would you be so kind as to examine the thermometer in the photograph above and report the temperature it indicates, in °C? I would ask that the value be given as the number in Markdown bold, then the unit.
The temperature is **45** °C
